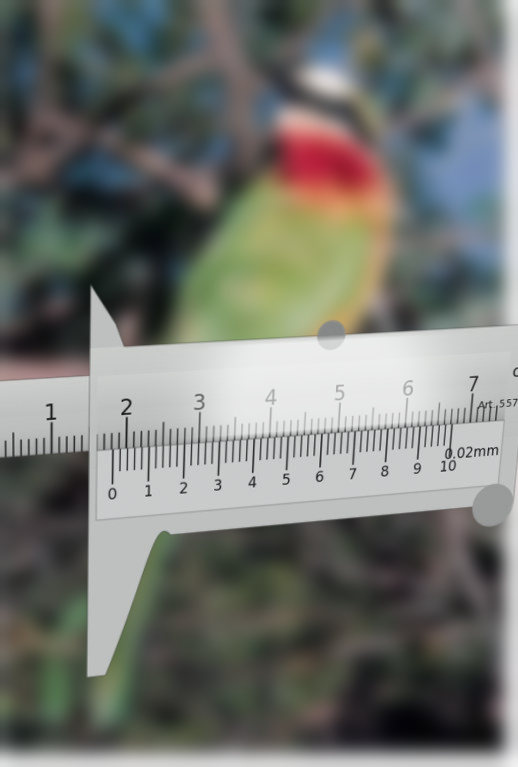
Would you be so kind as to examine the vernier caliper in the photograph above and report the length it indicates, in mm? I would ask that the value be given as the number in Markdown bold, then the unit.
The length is **18.2** mm
